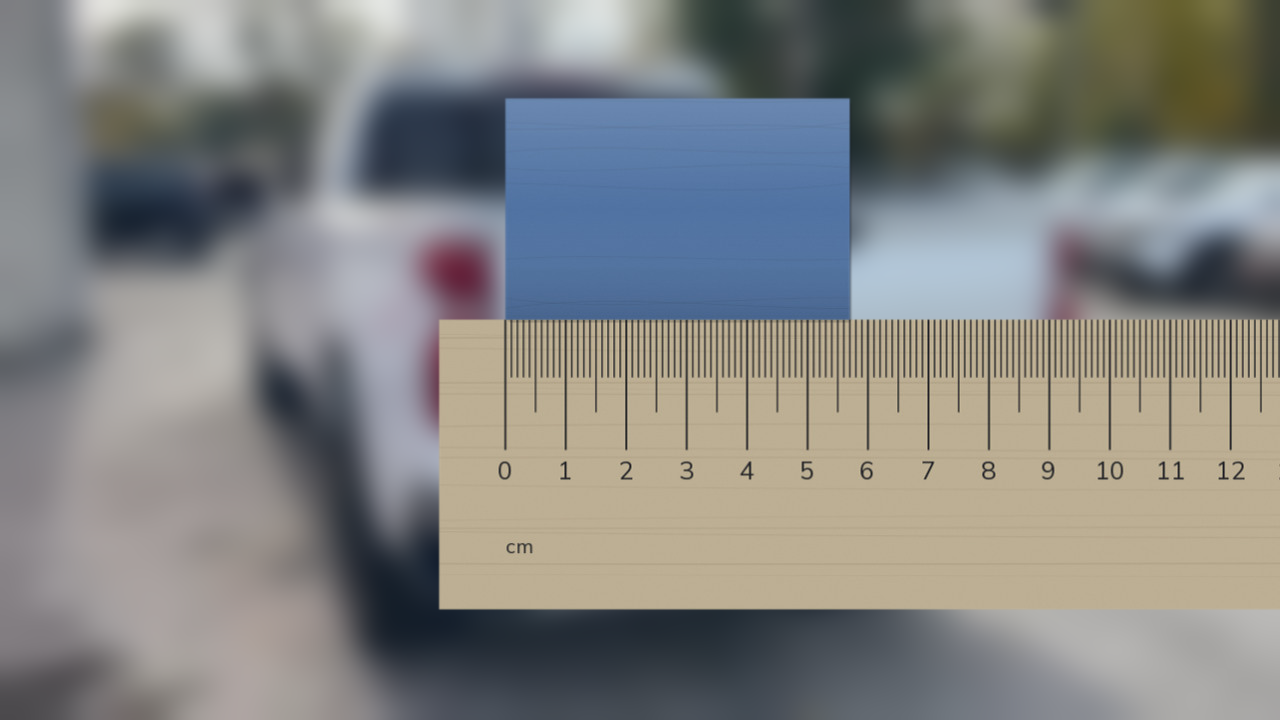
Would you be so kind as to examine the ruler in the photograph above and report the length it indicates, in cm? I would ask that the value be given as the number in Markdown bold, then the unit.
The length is **5.7** cm
